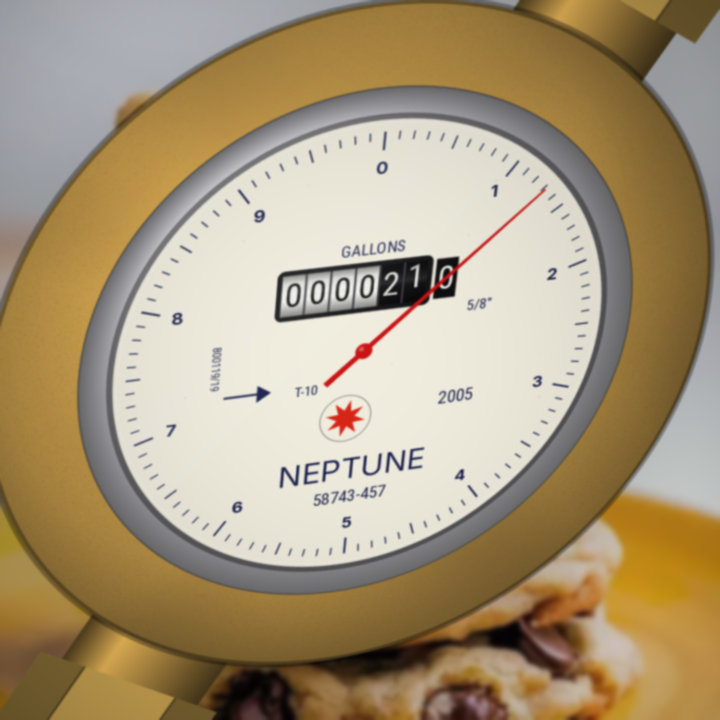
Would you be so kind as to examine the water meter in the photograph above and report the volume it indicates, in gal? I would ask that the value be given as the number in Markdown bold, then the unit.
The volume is **211.3** gal
